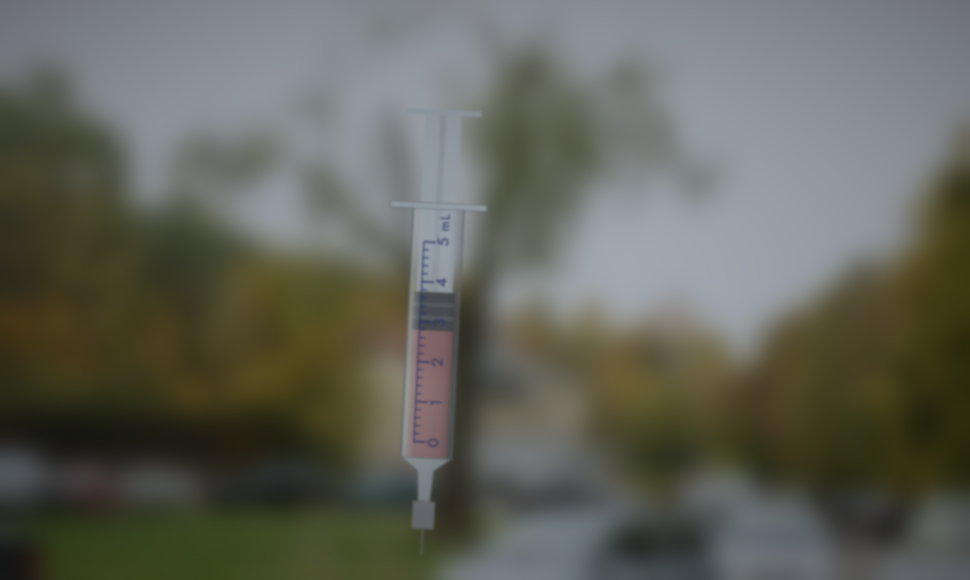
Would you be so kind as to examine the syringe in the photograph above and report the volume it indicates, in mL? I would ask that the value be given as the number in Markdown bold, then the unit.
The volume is **2.8** mL
